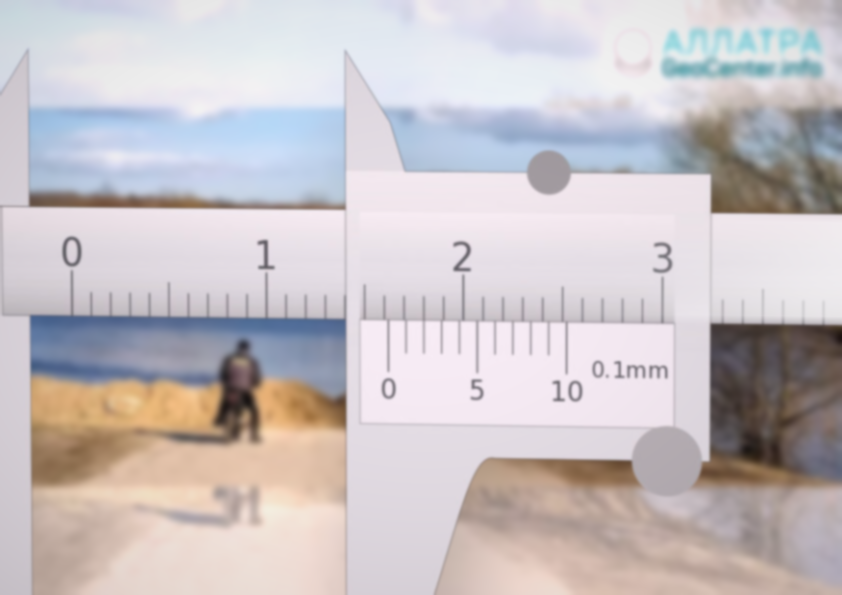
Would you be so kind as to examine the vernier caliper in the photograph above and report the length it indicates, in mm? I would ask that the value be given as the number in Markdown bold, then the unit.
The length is **16.2** mm
